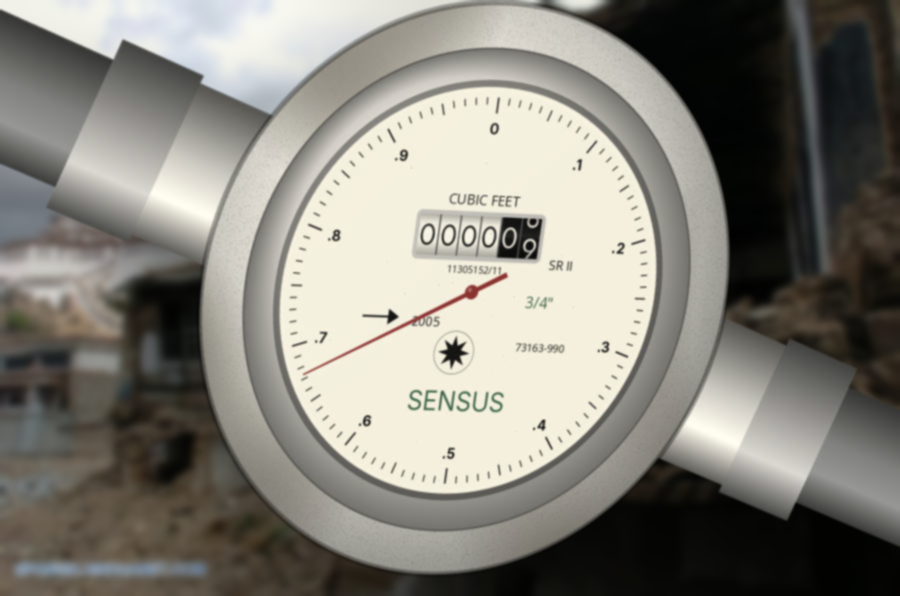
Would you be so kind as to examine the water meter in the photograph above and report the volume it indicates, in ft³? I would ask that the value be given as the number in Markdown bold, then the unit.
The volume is **8.67** ft³
